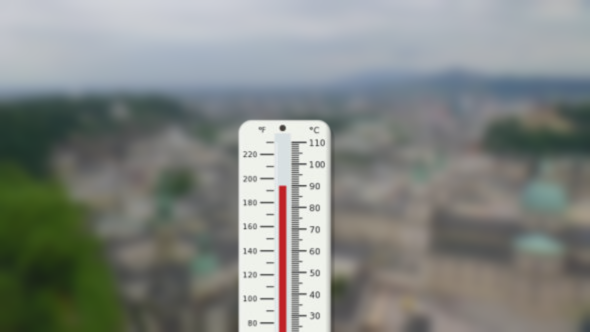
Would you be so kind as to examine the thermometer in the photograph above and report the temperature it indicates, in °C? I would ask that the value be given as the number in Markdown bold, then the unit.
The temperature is **90** °C
